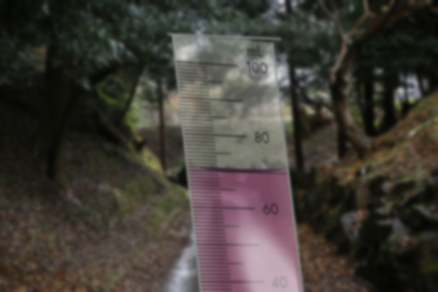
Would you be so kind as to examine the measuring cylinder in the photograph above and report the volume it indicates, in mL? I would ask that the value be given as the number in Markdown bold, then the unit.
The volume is **70** mL
